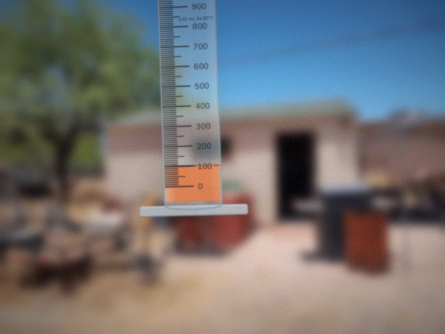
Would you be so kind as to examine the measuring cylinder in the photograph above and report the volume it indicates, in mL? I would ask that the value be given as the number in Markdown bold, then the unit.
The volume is **100** mL
